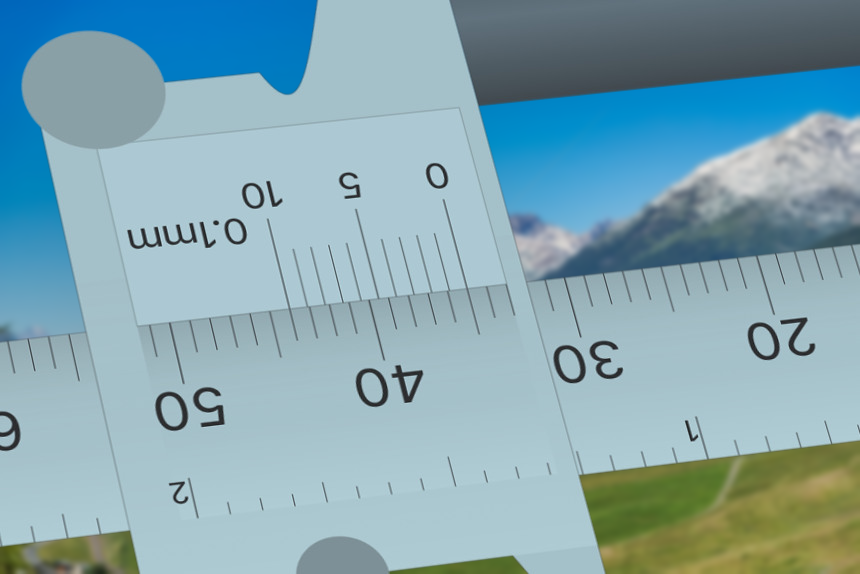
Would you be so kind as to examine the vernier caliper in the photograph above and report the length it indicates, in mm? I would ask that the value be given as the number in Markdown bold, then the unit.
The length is **35.0** mm
